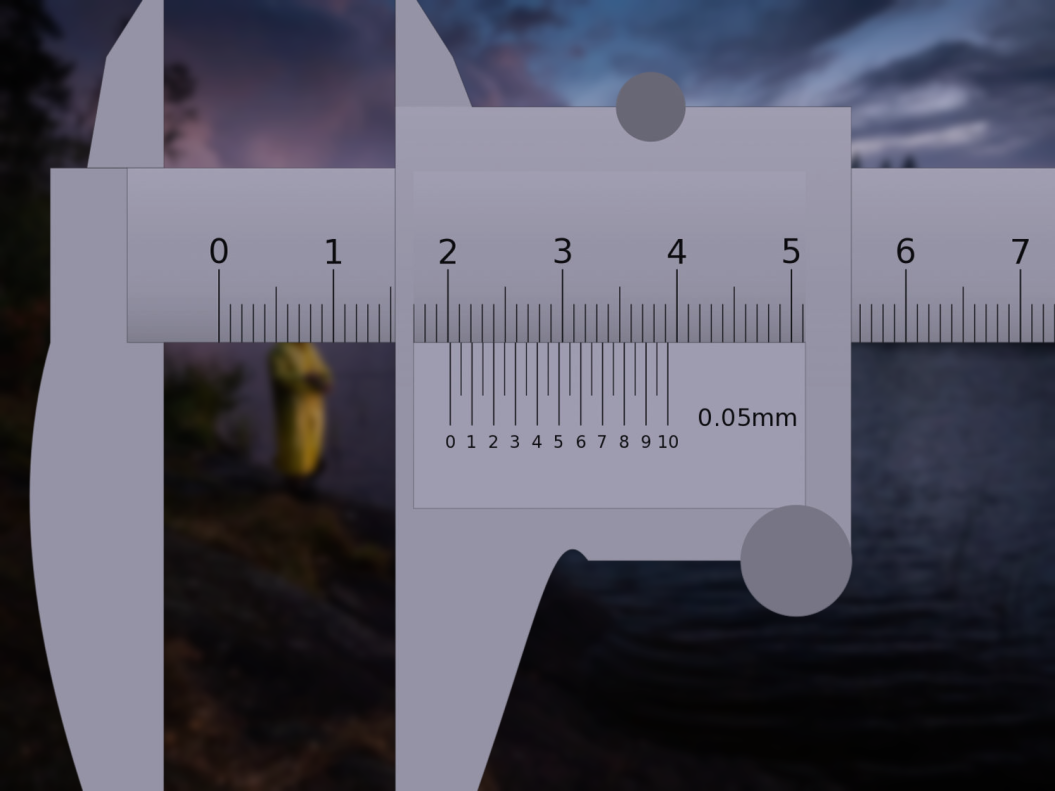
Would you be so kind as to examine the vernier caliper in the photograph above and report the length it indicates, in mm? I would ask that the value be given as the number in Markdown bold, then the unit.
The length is **20.2** mm
